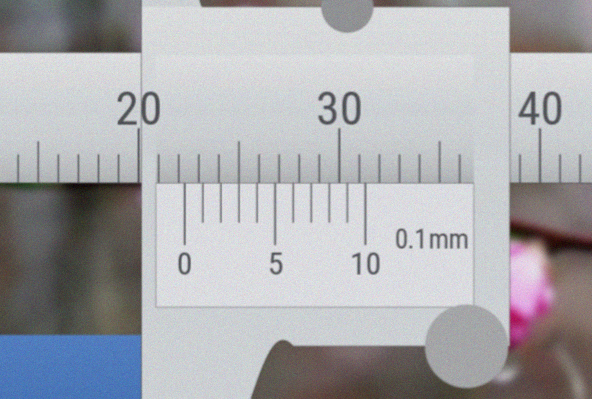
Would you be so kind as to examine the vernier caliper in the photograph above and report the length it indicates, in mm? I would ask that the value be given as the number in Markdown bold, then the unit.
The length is **22.3** mm
